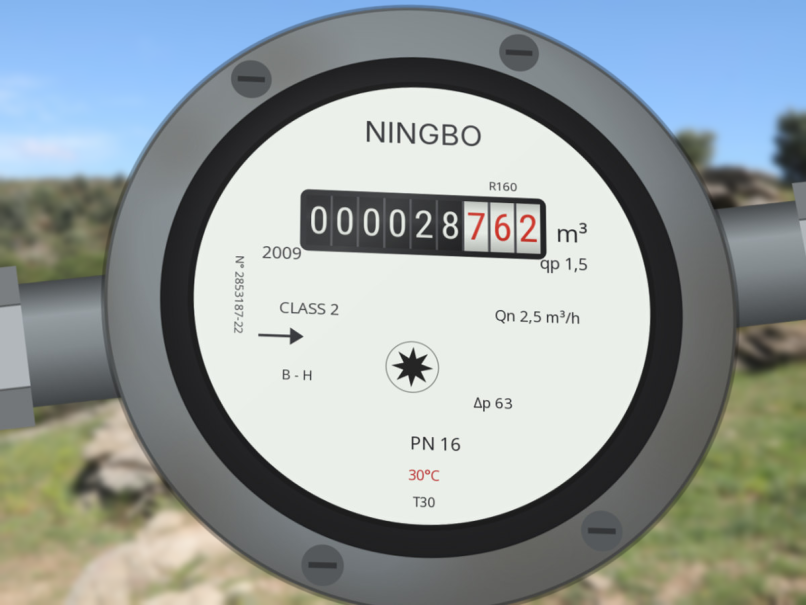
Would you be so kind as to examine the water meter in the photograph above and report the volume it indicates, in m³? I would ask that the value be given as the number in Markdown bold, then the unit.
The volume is **28.762** m³
